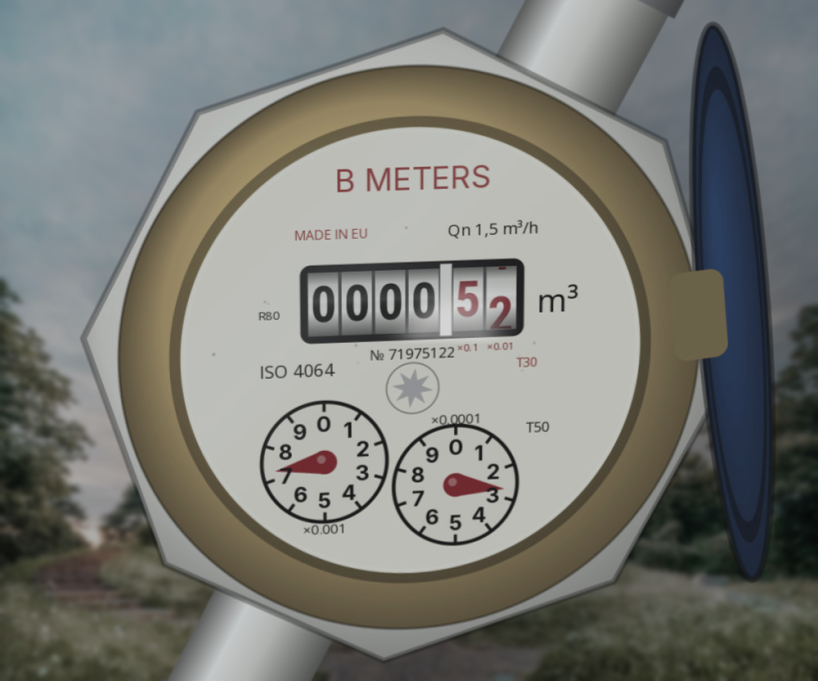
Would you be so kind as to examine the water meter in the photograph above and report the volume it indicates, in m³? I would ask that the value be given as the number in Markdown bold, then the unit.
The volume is **0.5172** m³
